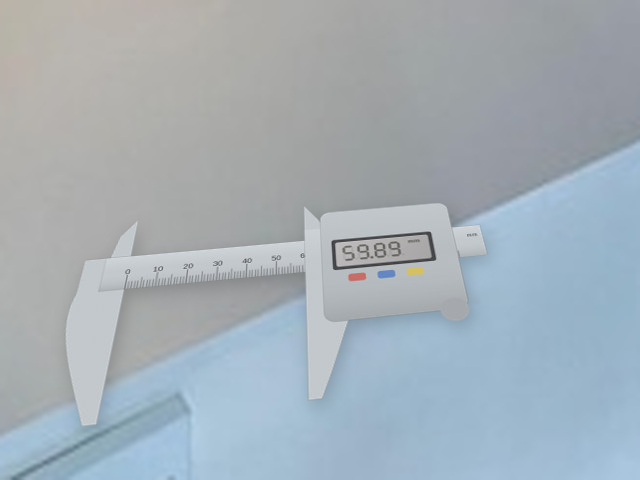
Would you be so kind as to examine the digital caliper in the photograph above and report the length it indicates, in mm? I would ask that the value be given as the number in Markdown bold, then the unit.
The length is **59.89** mm
